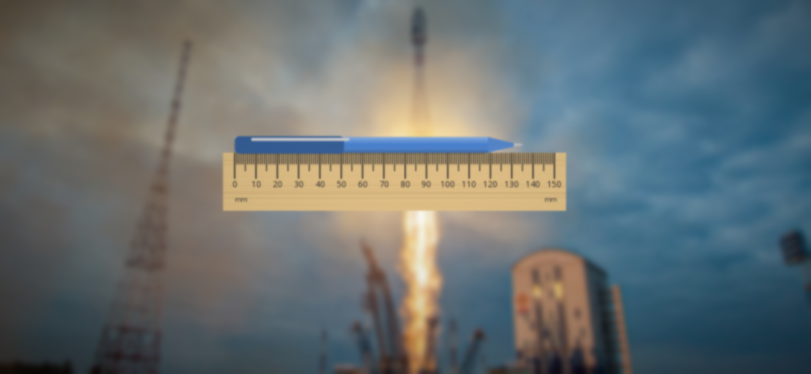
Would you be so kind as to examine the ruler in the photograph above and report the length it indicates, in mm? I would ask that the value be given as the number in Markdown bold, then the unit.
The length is **135** mm
